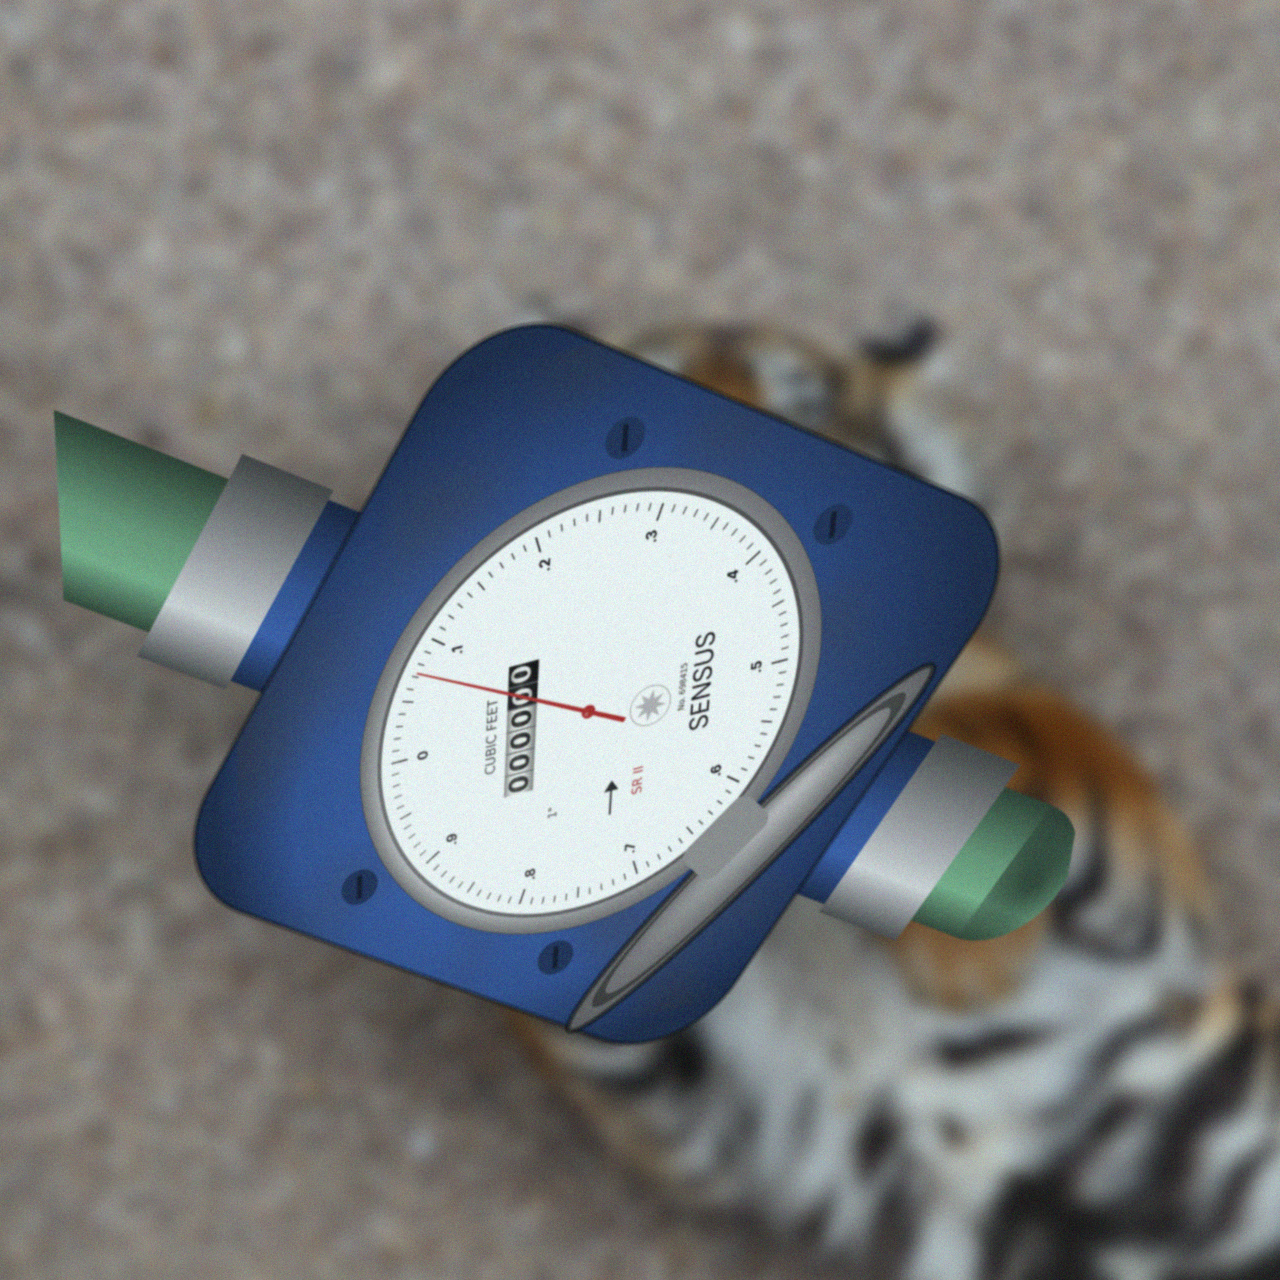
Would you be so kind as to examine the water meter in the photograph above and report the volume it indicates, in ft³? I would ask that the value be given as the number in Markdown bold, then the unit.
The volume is **0.07** ft³
